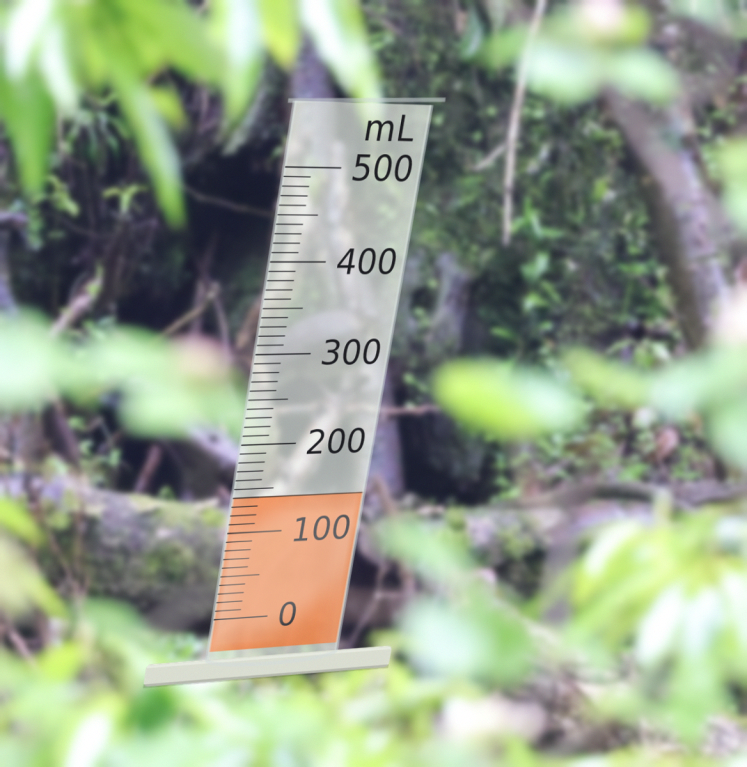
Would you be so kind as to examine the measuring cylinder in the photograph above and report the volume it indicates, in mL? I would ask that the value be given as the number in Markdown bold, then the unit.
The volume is **140** mL
